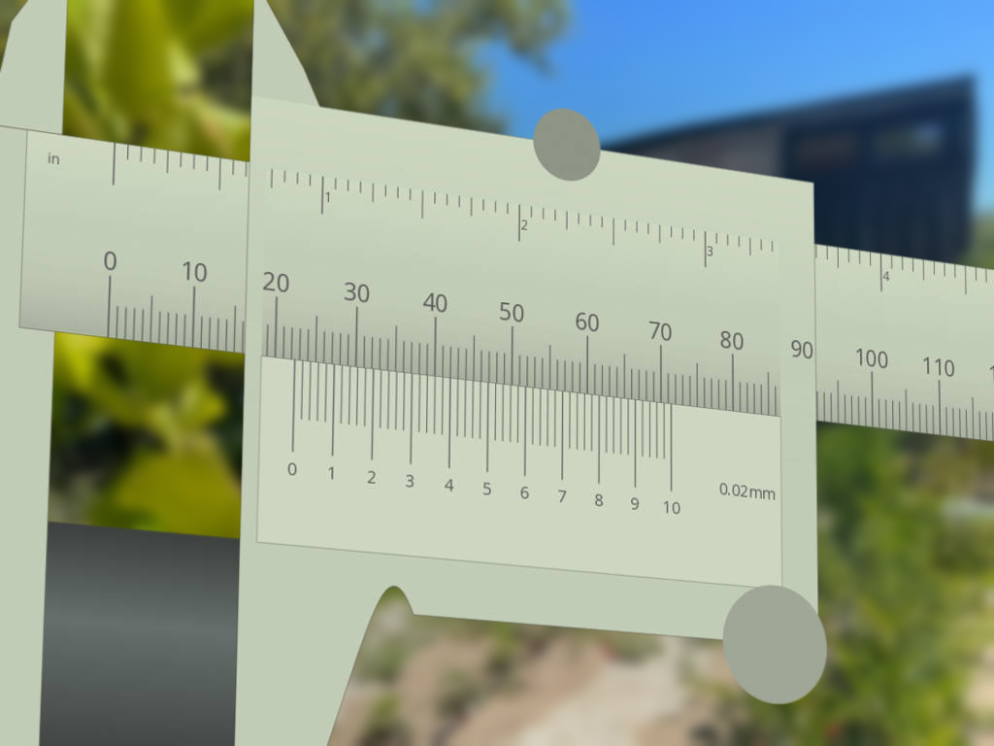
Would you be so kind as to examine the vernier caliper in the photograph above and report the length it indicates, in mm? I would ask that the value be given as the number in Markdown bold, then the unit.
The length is **22.4** mm
